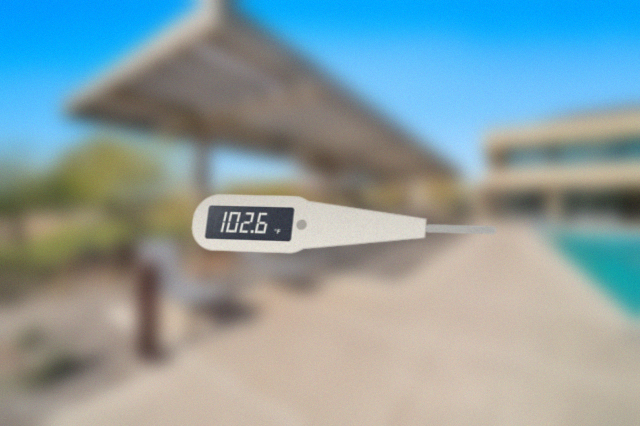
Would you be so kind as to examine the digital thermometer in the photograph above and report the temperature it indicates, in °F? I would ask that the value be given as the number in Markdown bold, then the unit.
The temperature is **102.6** °F
